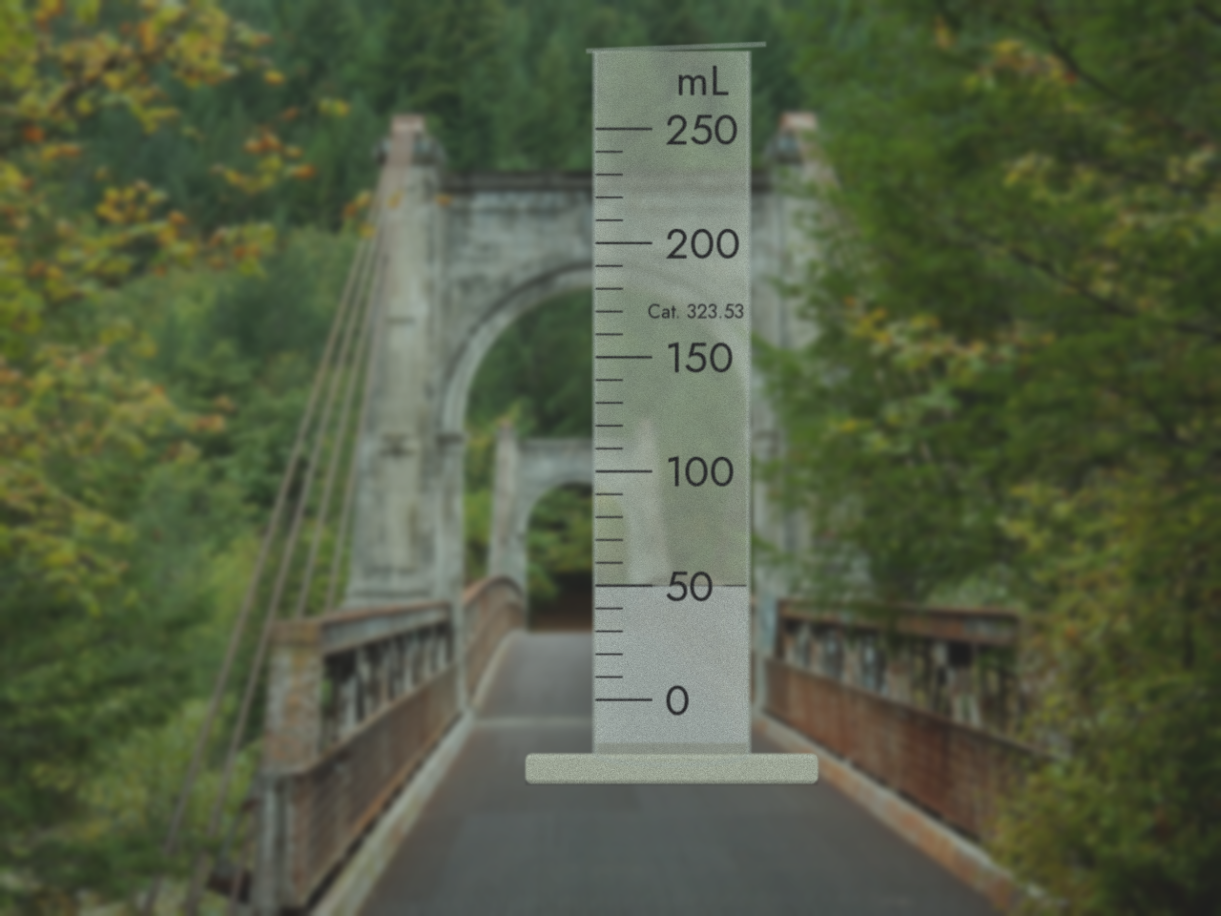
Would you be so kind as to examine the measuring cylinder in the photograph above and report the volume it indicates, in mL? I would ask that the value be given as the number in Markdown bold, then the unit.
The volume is **50** mL
